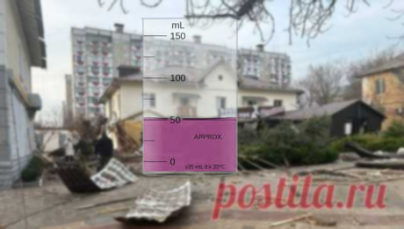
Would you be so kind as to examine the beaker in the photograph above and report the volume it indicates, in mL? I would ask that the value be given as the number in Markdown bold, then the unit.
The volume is **50** mL
